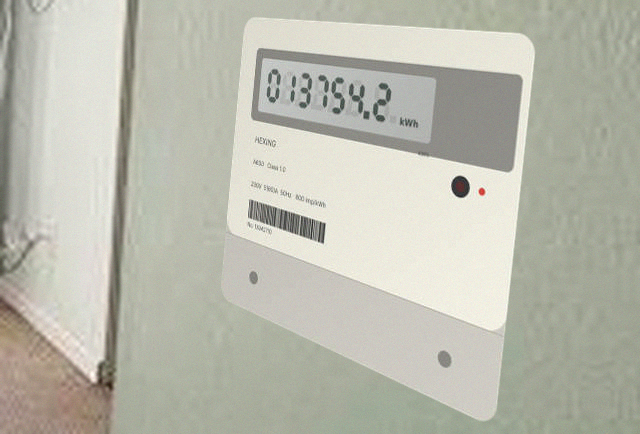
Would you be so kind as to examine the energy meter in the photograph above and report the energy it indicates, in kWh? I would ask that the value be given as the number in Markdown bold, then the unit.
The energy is **13754.2** kWh
